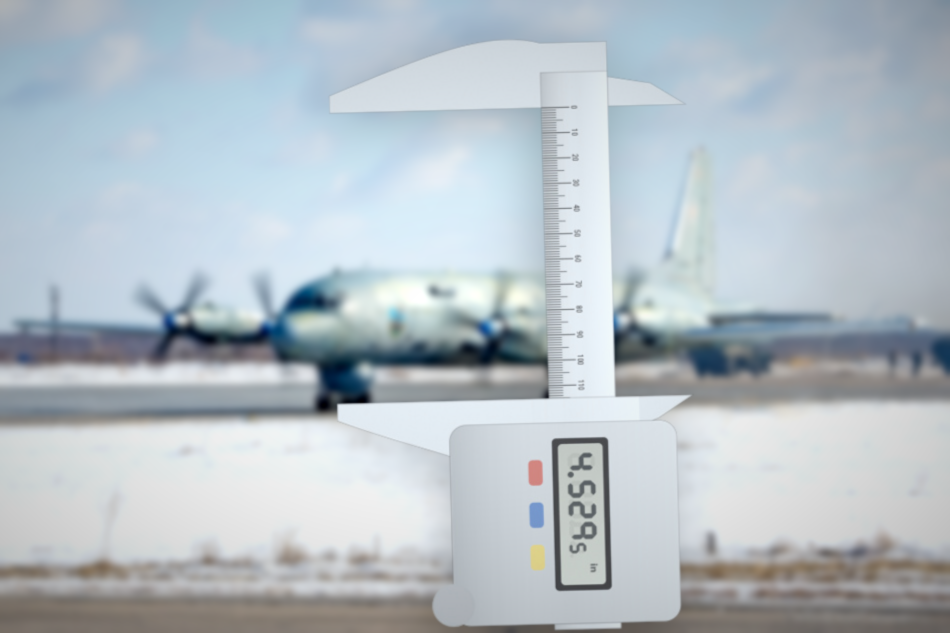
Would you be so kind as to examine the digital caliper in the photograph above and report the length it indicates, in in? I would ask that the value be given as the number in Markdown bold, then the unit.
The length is **4.5295** in
